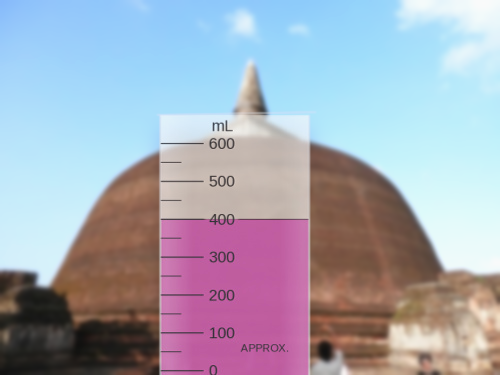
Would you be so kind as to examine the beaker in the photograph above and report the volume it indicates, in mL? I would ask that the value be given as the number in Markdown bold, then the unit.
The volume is **400** mL
